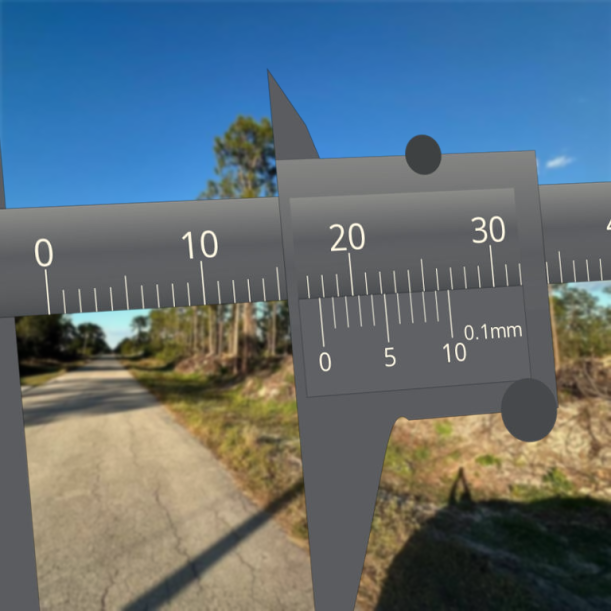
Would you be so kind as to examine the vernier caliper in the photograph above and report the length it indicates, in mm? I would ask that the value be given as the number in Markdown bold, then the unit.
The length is **17.7** mm
